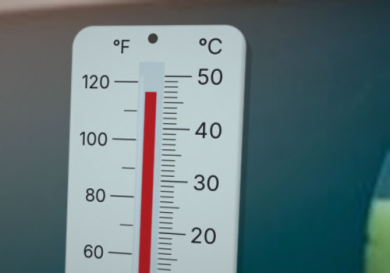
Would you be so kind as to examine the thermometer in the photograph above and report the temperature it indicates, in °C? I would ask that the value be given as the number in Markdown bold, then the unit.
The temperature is **47** °C
